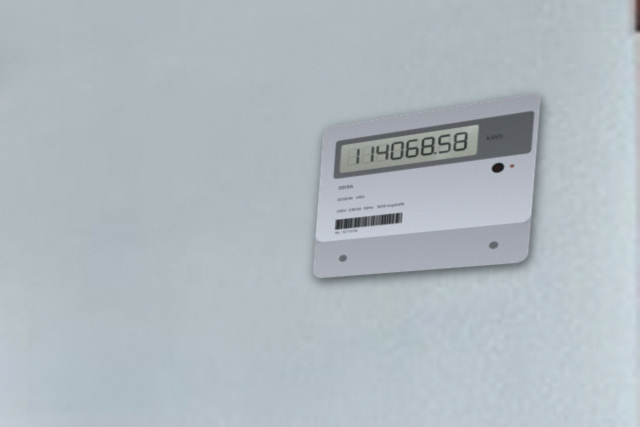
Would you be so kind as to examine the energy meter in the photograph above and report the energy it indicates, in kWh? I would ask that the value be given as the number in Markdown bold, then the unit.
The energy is **114068.58** kWh
